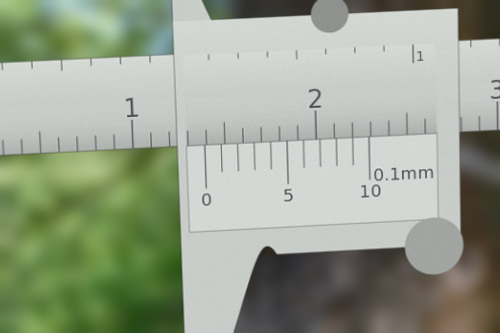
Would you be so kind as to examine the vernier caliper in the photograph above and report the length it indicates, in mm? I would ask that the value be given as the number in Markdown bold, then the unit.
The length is **13.9** mm
